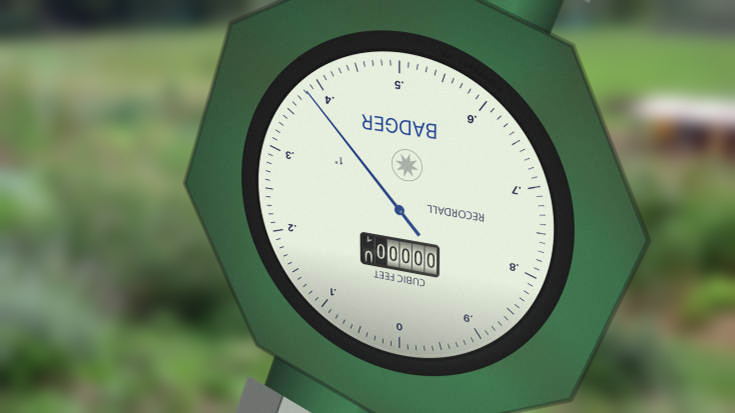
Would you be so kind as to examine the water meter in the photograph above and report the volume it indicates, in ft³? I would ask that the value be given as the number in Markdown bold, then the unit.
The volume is **0.38** ft³
